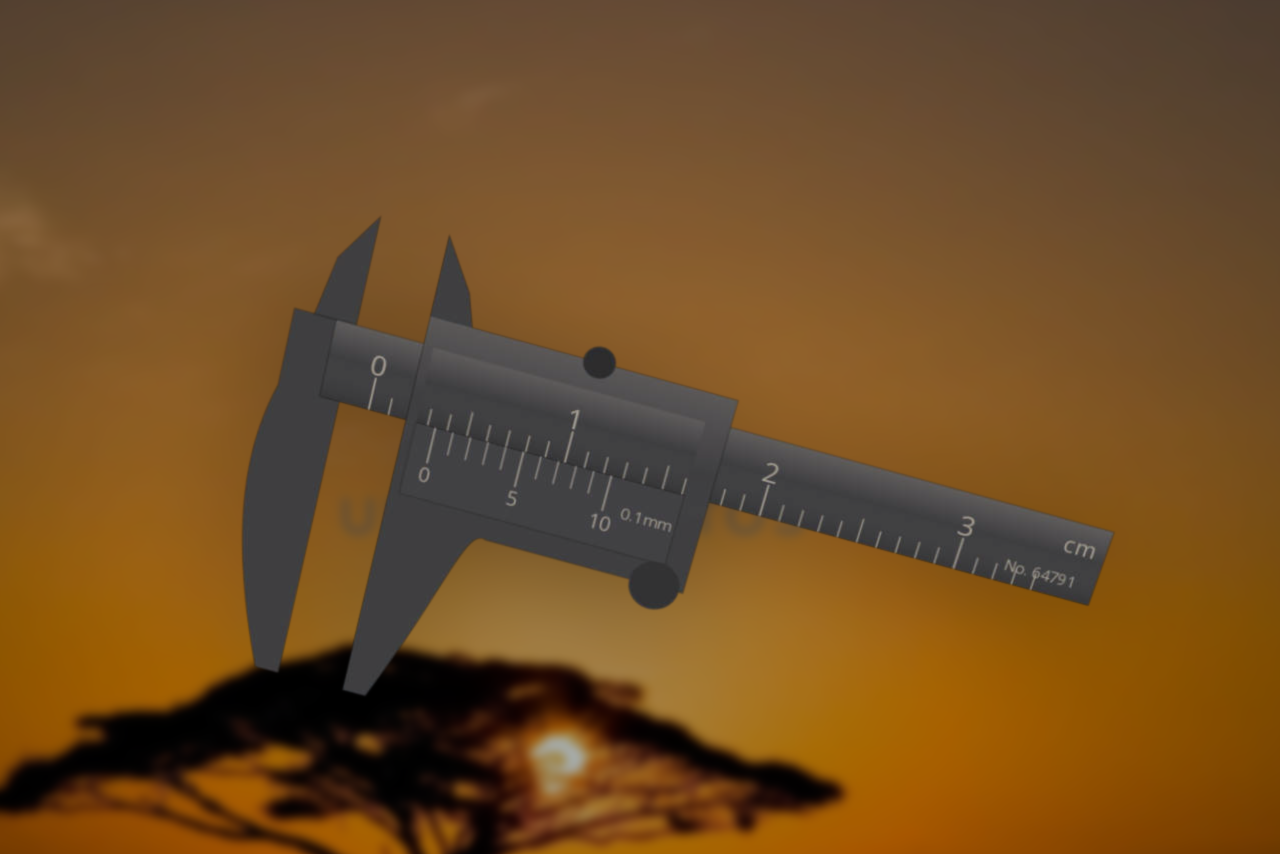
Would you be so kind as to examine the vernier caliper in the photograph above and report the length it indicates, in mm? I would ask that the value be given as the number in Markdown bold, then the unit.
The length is **3.4** mm
